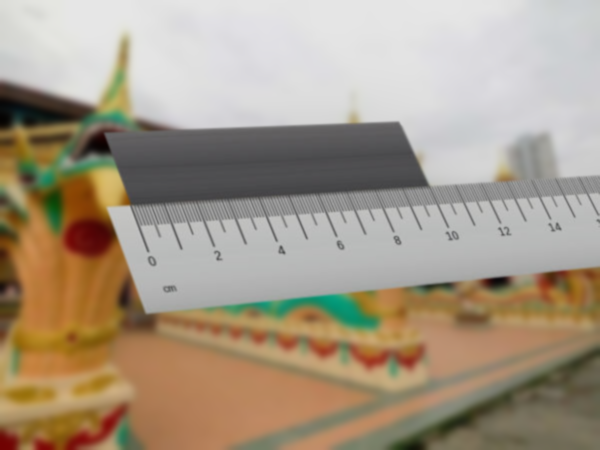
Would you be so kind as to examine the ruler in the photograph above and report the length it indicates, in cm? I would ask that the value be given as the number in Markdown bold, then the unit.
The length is **10** cm
